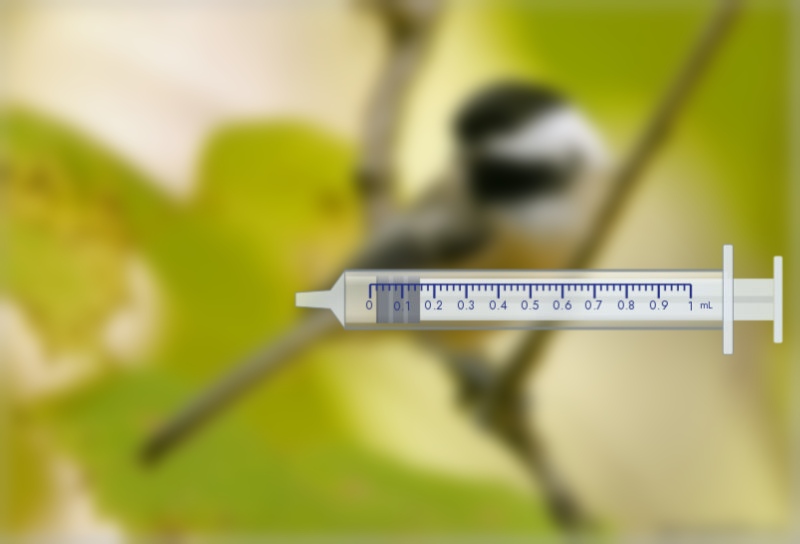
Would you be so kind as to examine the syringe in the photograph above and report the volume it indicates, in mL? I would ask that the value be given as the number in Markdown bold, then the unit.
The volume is **0.02** mL
